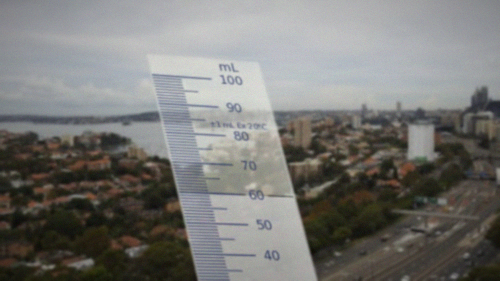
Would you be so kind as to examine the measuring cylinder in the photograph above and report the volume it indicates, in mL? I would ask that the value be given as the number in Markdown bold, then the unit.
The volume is **60** mL
